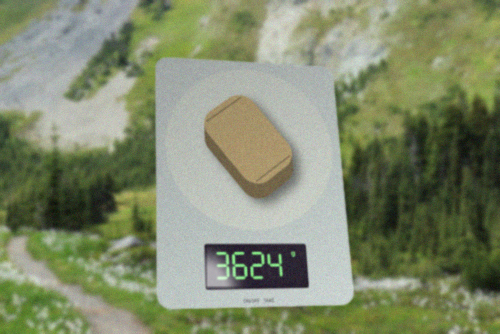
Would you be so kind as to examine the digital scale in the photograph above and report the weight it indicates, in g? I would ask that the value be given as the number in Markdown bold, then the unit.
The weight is **3624** g
